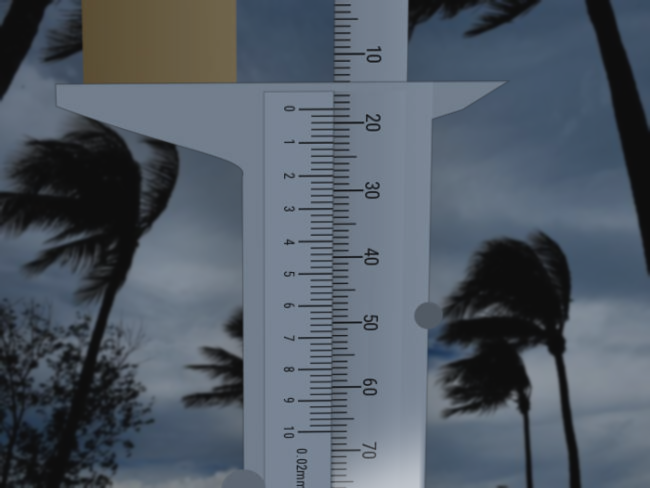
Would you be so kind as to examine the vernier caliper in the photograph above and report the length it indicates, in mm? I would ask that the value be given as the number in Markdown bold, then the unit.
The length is **18.0** mm
